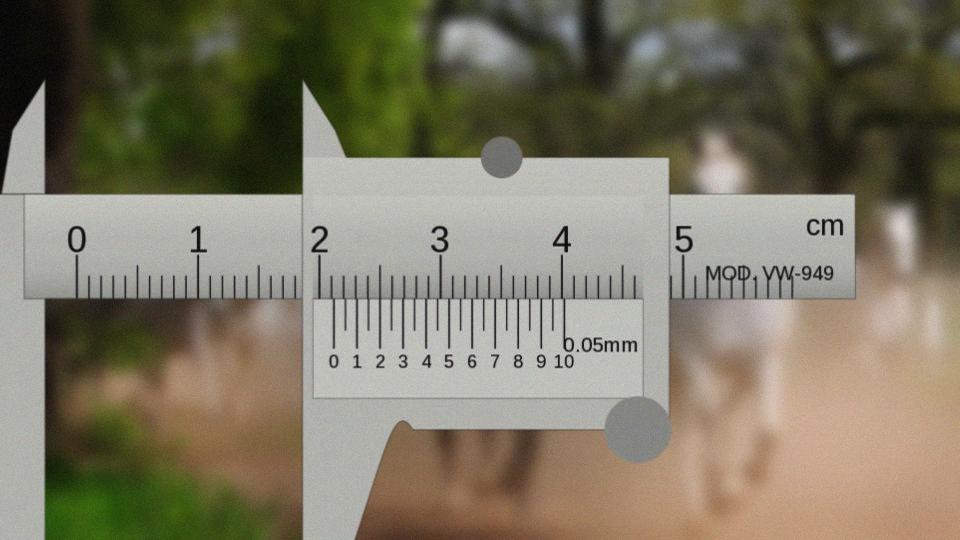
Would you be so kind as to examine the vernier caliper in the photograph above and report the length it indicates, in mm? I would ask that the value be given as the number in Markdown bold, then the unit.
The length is **21.2** mm
